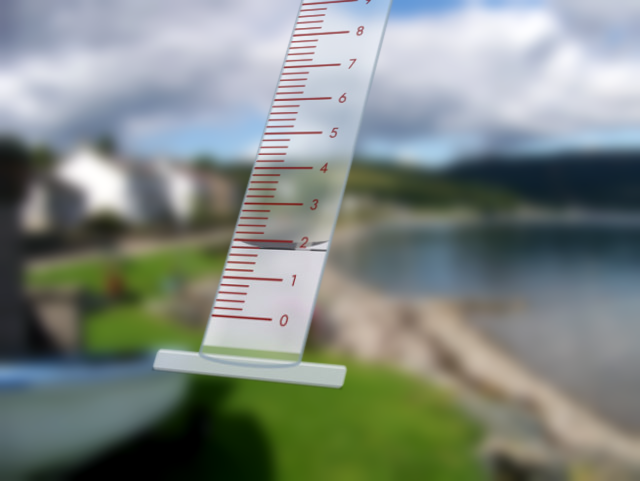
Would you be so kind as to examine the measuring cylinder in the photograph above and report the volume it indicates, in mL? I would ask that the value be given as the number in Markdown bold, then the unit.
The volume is **1.8** mL
